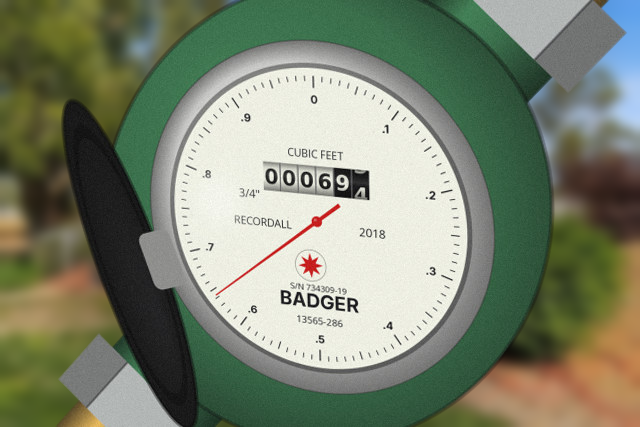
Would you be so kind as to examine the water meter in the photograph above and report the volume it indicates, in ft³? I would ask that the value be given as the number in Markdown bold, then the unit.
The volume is **693.64** ft³
